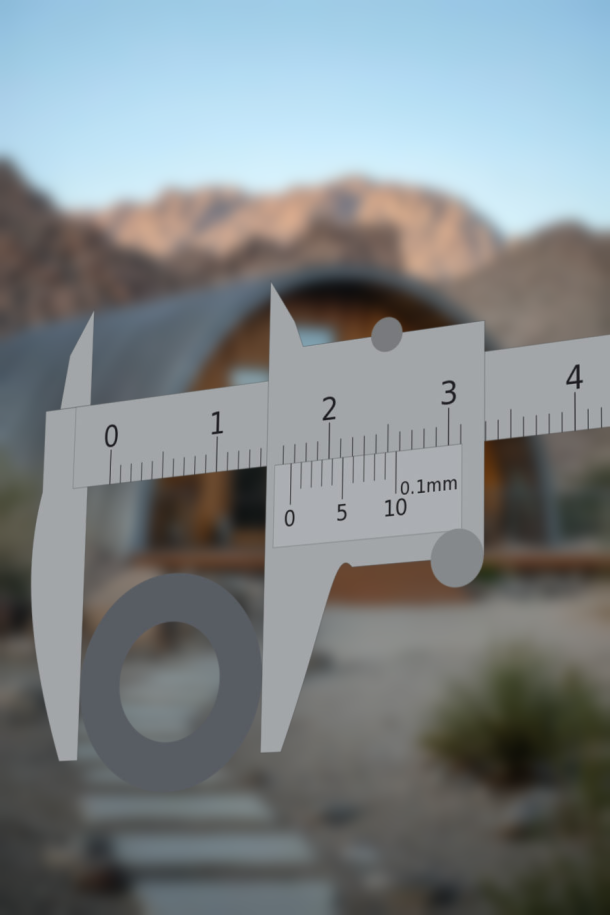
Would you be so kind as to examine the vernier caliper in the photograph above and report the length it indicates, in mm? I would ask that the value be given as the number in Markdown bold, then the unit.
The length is **16.7** mm
